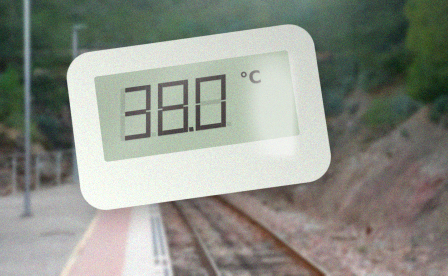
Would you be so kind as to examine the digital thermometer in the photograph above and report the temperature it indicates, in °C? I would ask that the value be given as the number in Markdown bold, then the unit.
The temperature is **38.0** °C
